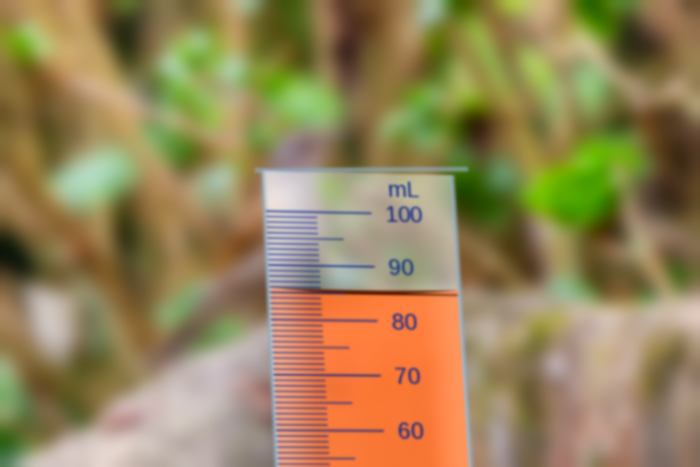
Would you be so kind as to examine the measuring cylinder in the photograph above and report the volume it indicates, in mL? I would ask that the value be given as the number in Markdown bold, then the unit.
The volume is **85** mL
